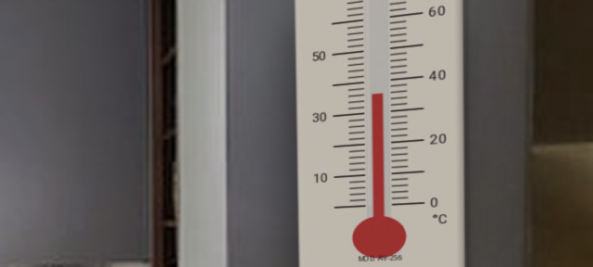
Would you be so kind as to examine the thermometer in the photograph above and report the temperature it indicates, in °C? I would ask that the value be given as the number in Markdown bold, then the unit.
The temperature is **36** °C
